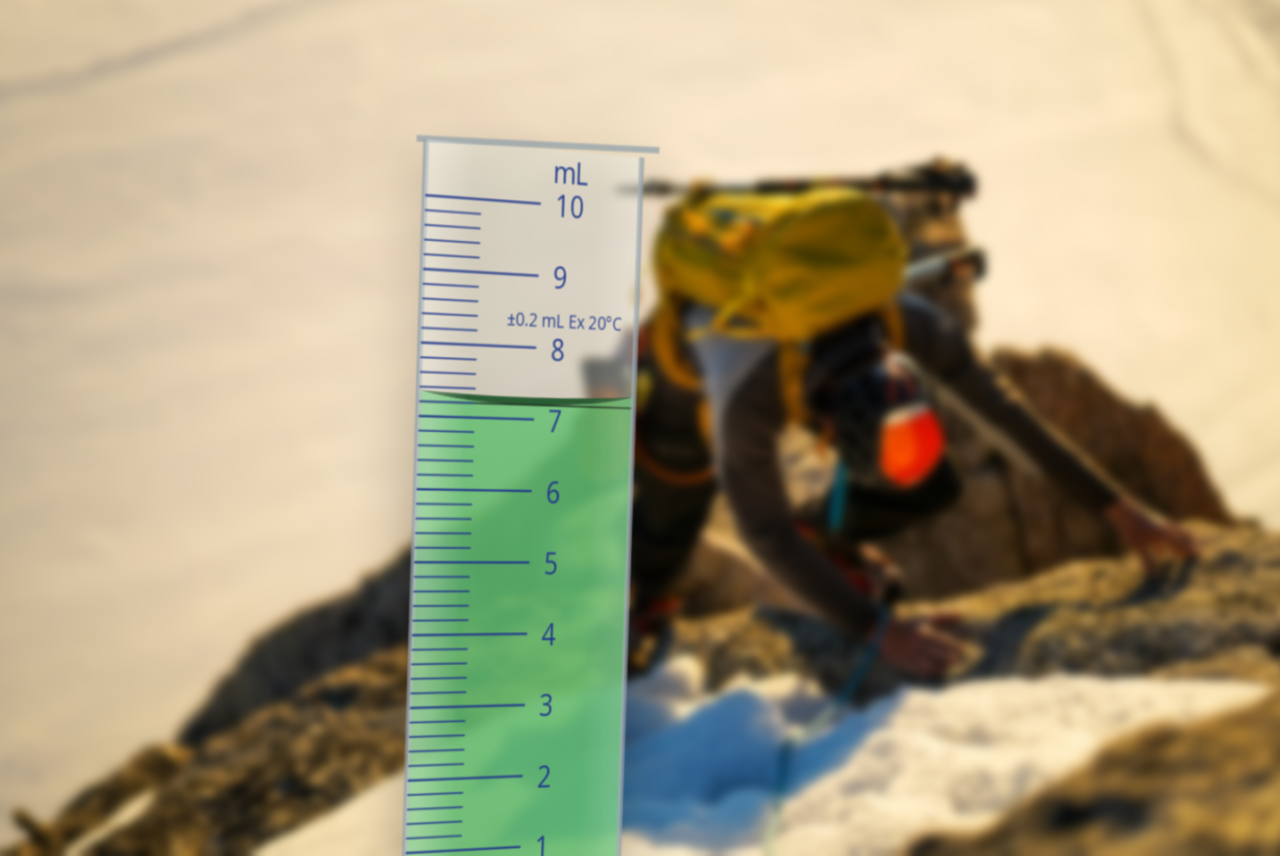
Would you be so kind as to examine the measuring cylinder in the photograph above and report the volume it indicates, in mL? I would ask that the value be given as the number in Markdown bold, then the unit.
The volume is **7.2** mL
